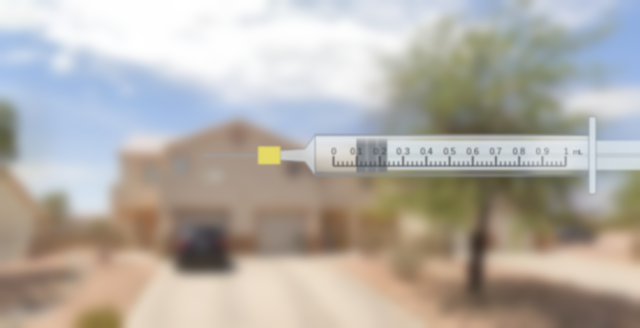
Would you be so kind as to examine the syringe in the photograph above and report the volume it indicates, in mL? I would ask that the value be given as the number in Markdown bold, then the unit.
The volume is **0.1** mL
